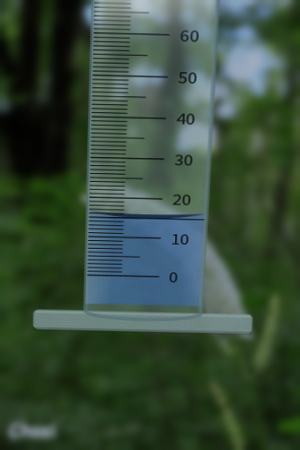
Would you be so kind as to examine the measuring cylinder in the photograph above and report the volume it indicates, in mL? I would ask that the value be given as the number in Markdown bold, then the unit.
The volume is **15** mL
